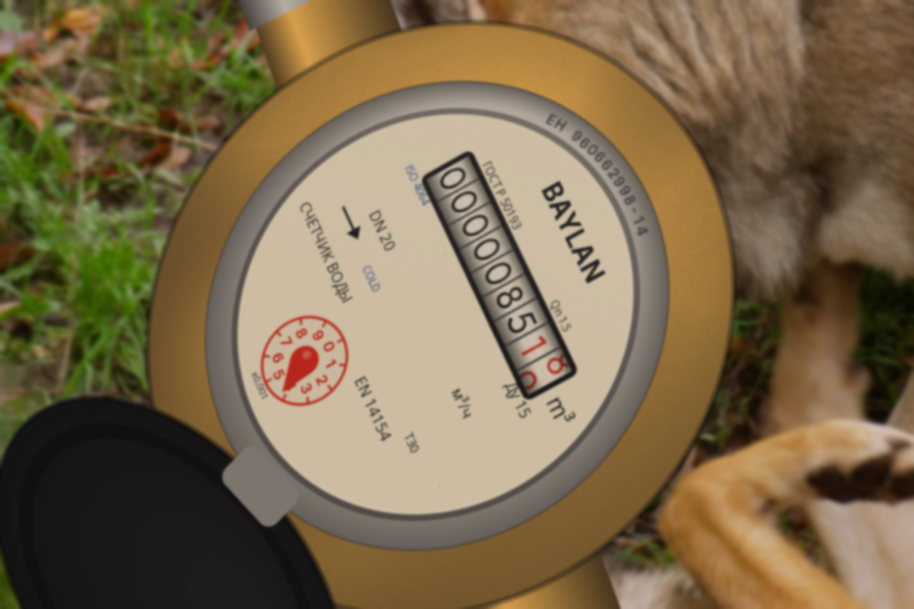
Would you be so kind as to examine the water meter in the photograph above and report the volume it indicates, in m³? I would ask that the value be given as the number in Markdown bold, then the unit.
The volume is **85.184** m³
